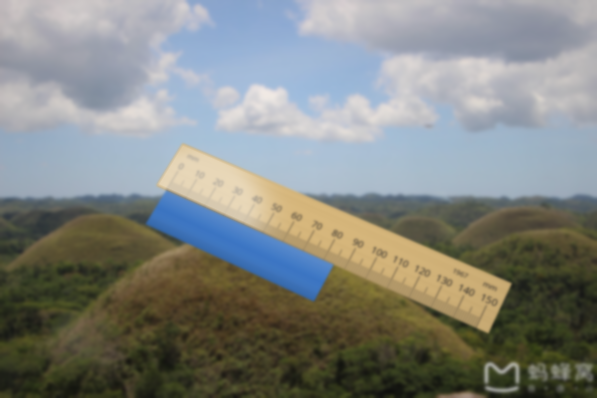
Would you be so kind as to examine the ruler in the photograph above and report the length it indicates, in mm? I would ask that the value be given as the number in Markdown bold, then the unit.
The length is **85** mm
